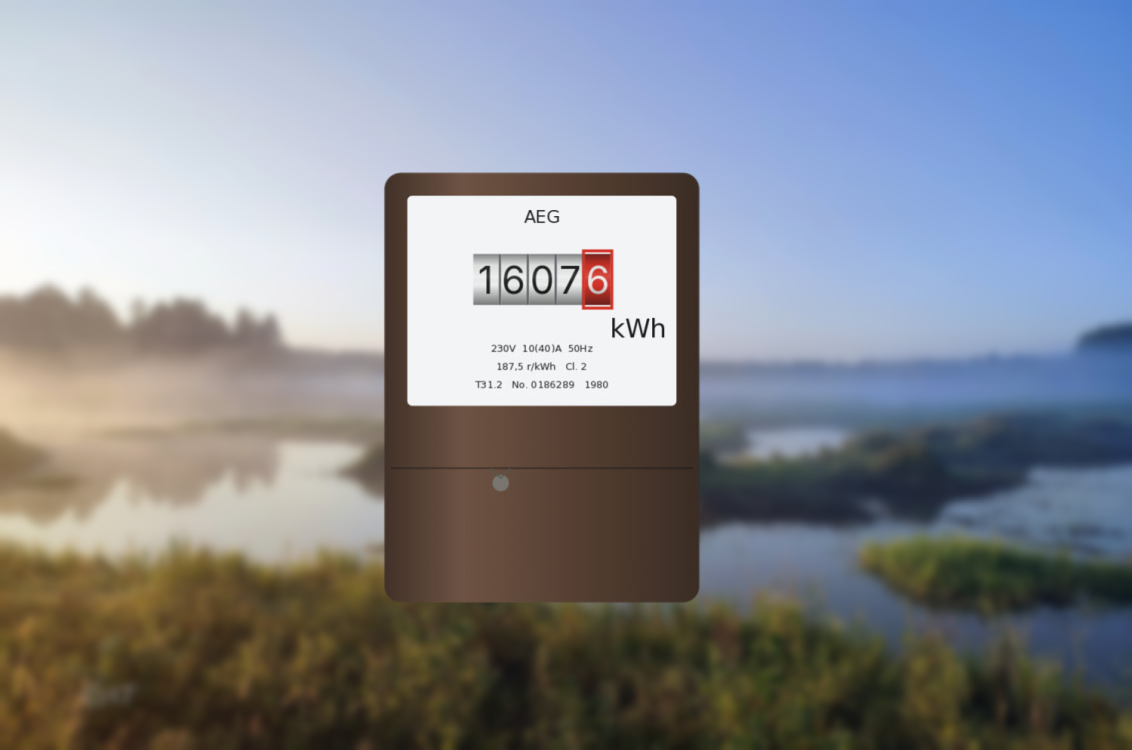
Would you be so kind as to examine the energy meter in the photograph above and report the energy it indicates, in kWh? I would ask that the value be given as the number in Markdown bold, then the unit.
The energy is **1607.6** kWh
